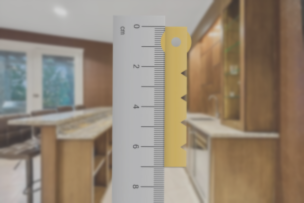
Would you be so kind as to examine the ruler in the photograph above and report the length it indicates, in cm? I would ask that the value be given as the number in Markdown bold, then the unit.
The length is **7** cm
